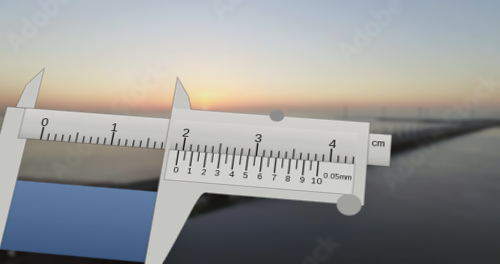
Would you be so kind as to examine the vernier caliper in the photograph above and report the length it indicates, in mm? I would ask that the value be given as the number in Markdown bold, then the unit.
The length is **19.4** mm
